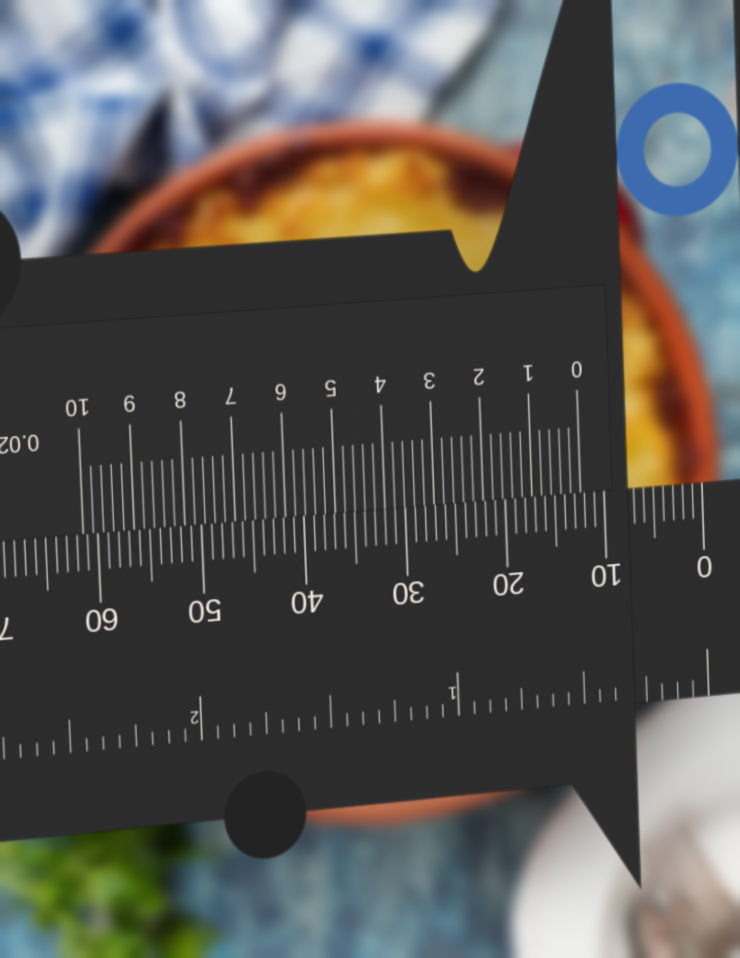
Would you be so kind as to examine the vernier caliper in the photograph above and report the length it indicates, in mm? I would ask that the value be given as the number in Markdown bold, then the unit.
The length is **12.4** mm
